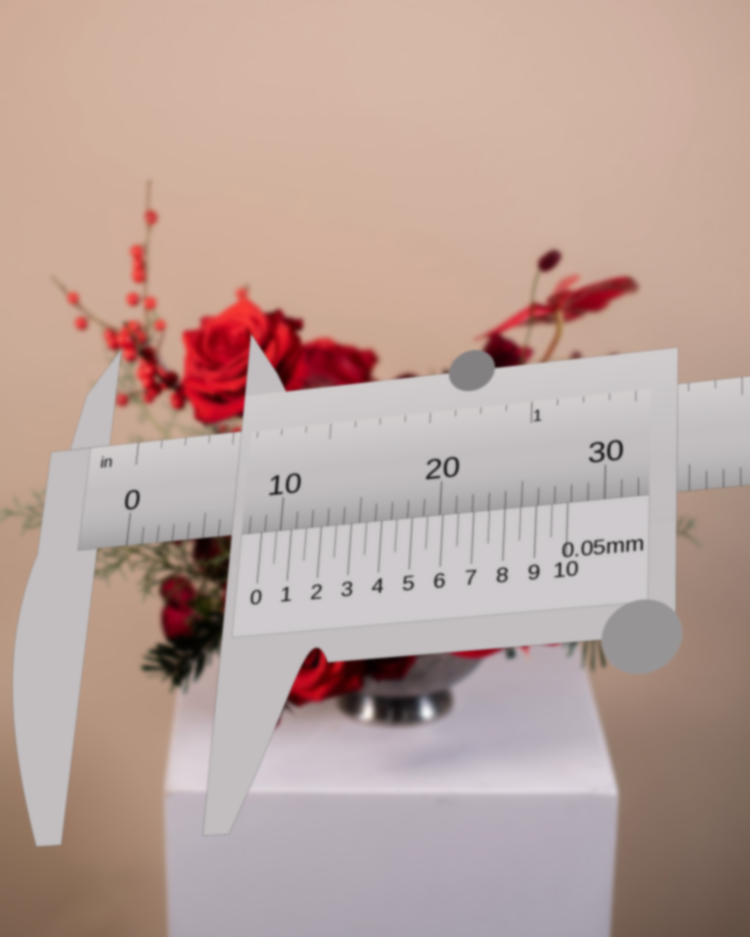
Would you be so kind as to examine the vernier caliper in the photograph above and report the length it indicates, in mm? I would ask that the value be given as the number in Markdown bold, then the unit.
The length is **8.8** mm
